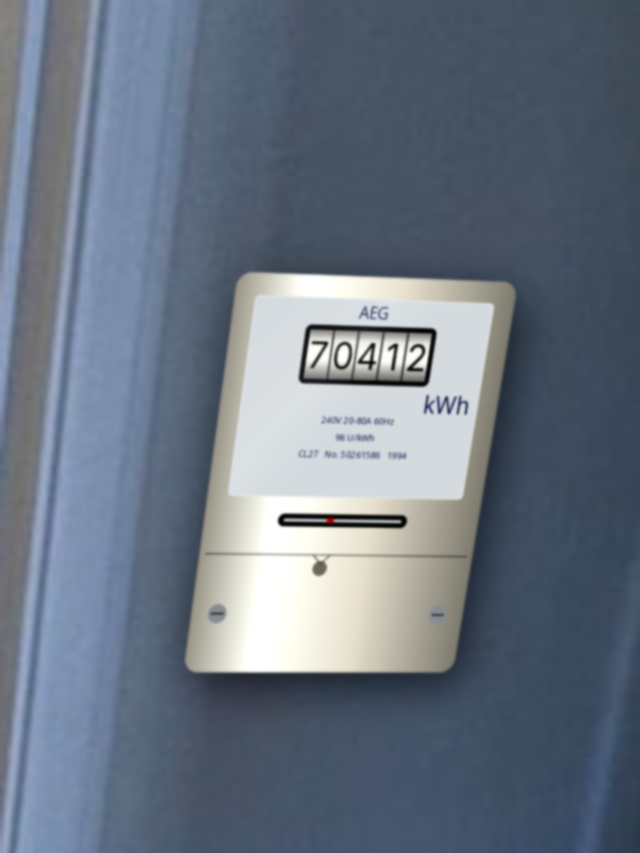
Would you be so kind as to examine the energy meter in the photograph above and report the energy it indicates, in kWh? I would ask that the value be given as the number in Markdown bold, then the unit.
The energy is **70412** kWh
